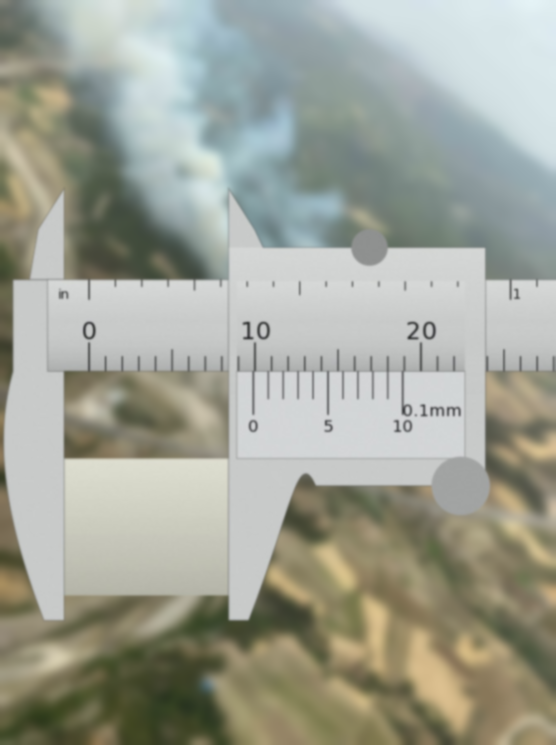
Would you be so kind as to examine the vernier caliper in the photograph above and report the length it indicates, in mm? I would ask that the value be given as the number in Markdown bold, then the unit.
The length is **9.9** mm
